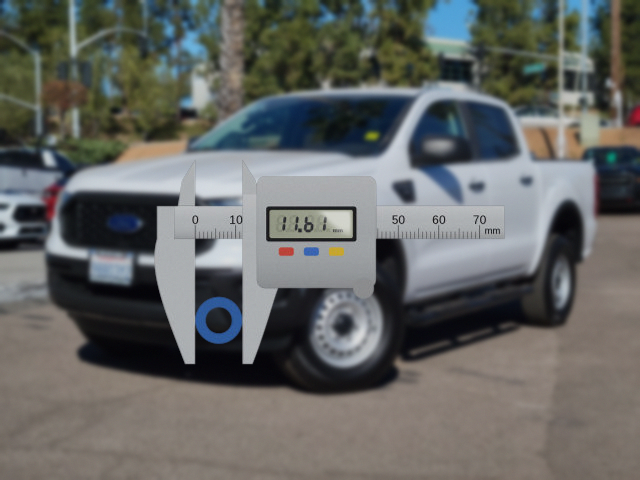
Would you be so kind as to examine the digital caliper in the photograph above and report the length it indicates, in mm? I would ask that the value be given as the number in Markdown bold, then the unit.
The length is **11.61** mm
